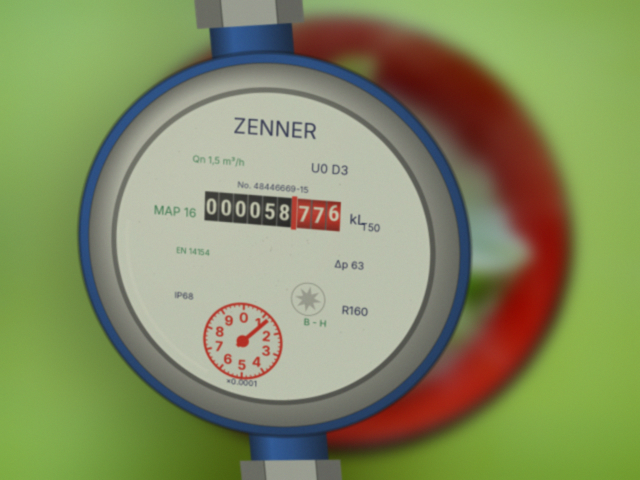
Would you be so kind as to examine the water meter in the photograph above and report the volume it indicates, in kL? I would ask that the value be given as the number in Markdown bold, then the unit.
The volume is **58.7761** kL
